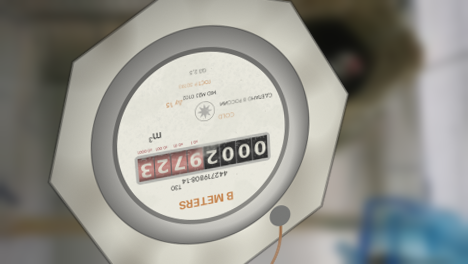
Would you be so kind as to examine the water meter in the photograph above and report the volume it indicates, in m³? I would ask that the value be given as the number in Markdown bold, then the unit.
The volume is **2.9723** m³
